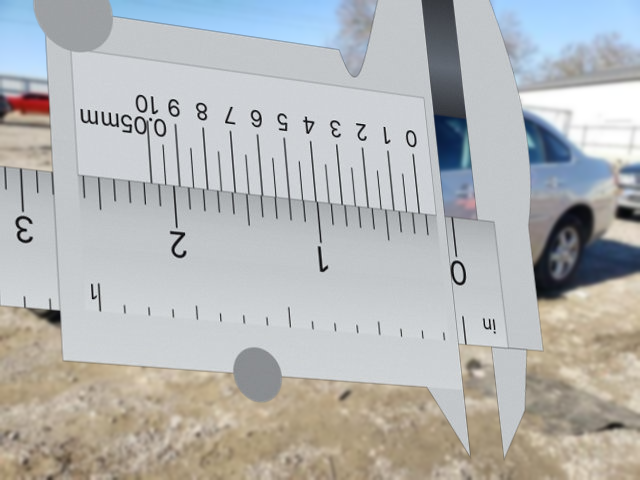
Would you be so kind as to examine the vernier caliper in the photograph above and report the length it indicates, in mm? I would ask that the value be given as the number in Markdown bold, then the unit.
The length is **2.5** mm
